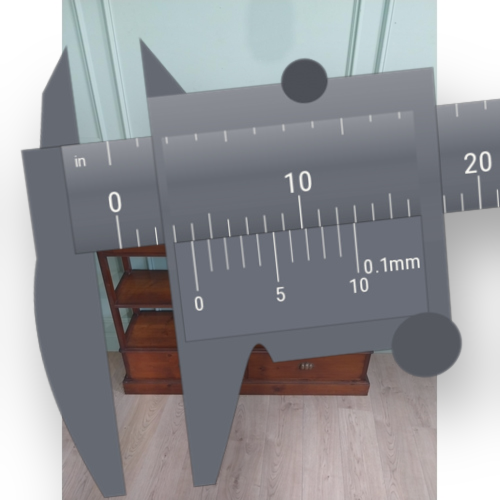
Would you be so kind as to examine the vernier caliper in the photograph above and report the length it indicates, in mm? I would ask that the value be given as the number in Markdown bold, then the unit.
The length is **3.9** mm
